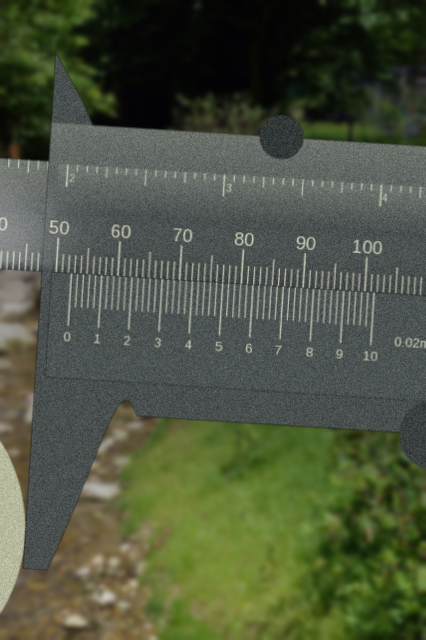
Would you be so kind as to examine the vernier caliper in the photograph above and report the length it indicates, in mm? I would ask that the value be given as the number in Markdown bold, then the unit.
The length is **52.5** mm
